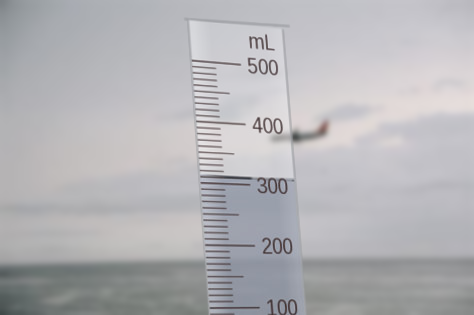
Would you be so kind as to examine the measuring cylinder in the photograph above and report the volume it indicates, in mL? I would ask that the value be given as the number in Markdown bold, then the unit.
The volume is **310** mL
